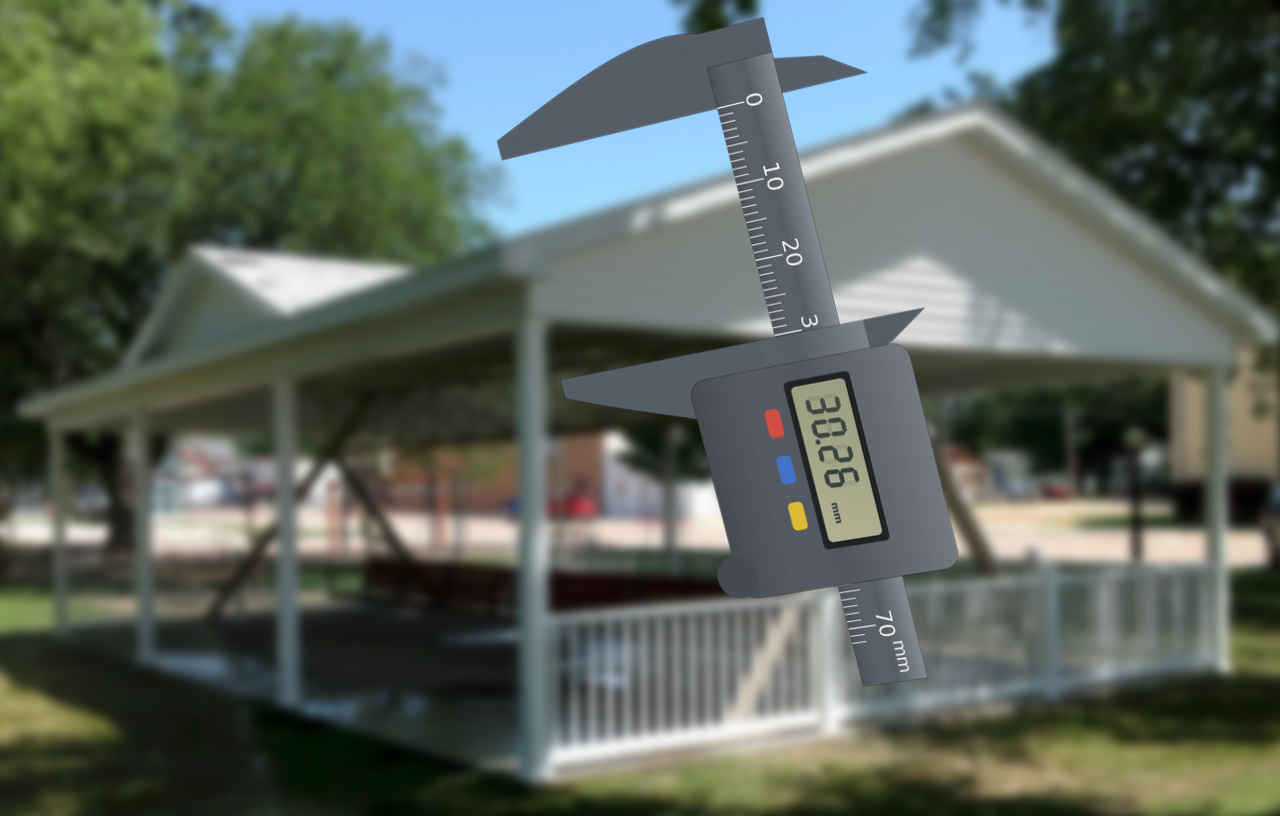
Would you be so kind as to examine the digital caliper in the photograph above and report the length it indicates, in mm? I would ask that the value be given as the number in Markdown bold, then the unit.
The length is **30.26** mm
